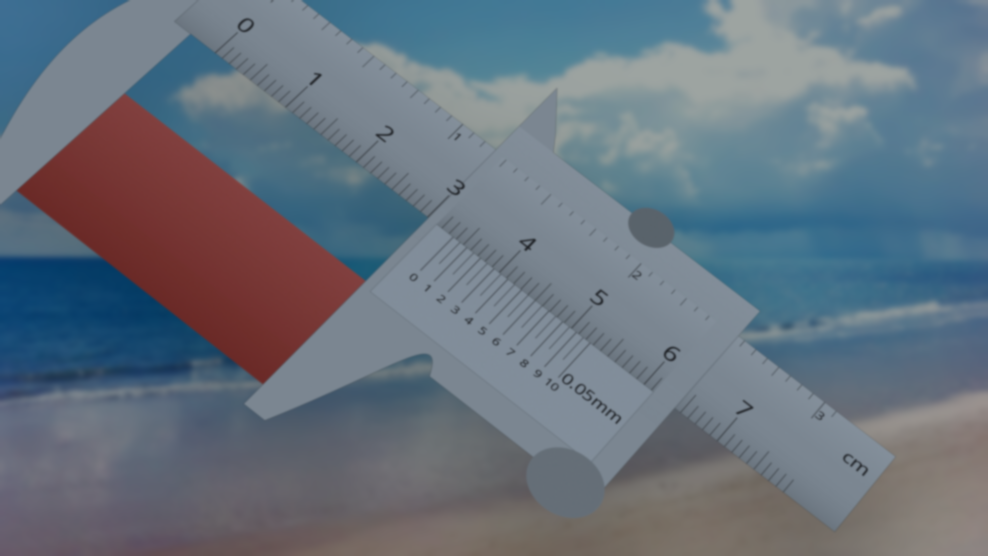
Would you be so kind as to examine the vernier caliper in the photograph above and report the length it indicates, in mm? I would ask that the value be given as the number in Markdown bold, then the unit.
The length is **33.6** mm
